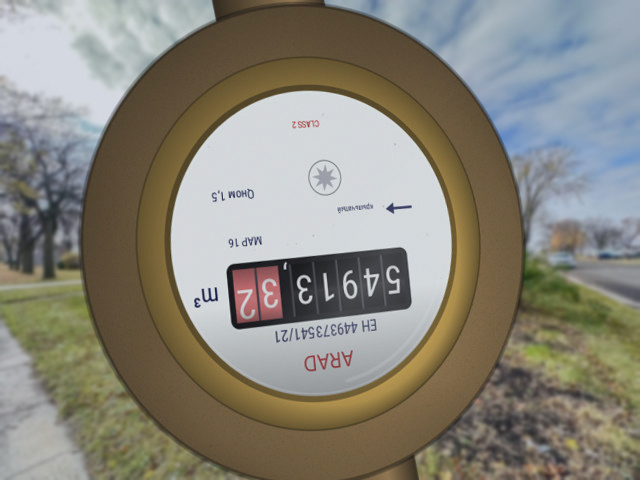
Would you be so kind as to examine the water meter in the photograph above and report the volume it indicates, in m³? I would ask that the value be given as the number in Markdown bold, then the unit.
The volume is **54913.32** m³
